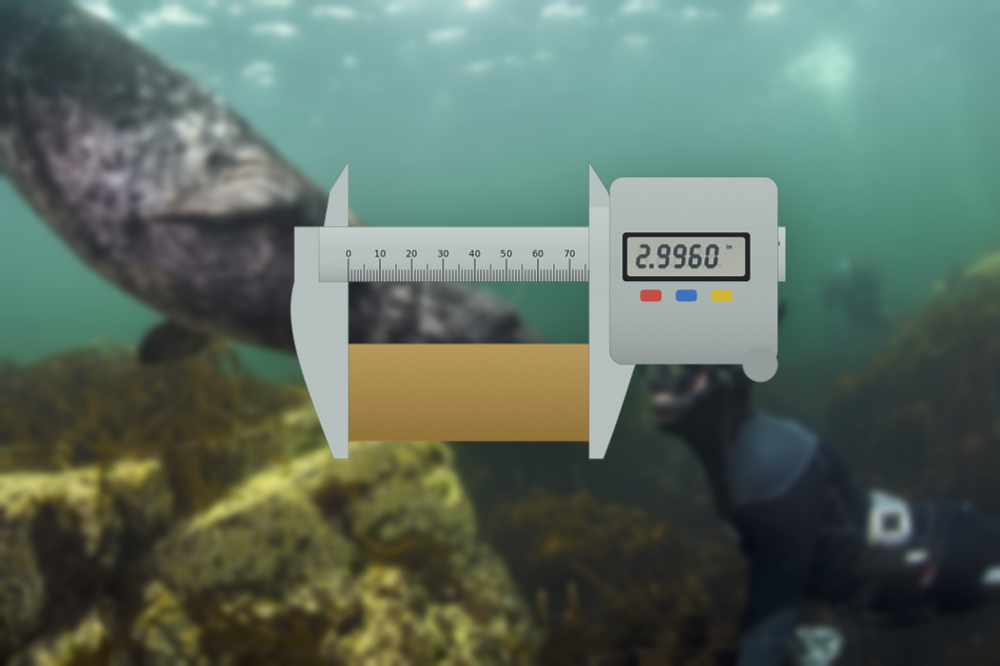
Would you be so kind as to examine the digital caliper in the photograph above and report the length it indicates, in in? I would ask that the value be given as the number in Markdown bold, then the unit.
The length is **2.9960** in
